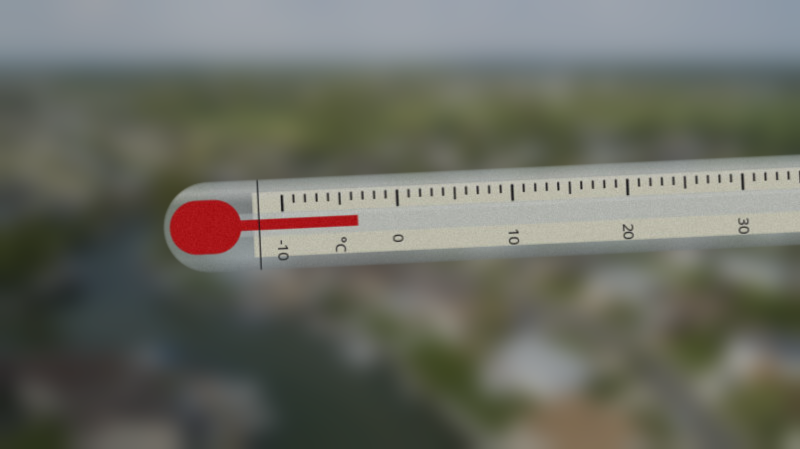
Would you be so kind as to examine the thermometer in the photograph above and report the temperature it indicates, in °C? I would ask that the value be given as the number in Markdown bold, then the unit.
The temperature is **-3.5** °C
